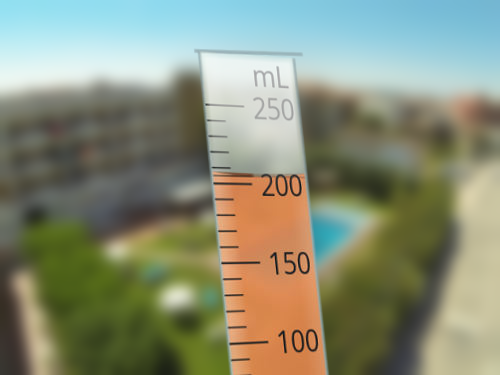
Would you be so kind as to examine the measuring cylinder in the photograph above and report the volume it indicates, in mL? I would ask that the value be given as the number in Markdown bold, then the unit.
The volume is **205** mL
